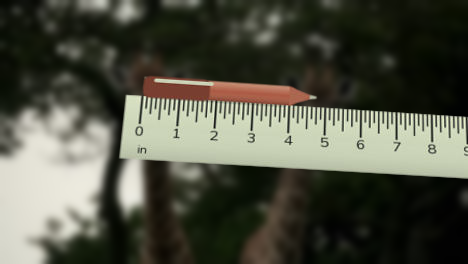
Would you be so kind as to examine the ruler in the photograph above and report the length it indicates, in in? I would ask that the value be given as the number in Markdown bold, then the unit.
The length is **4.75** in
